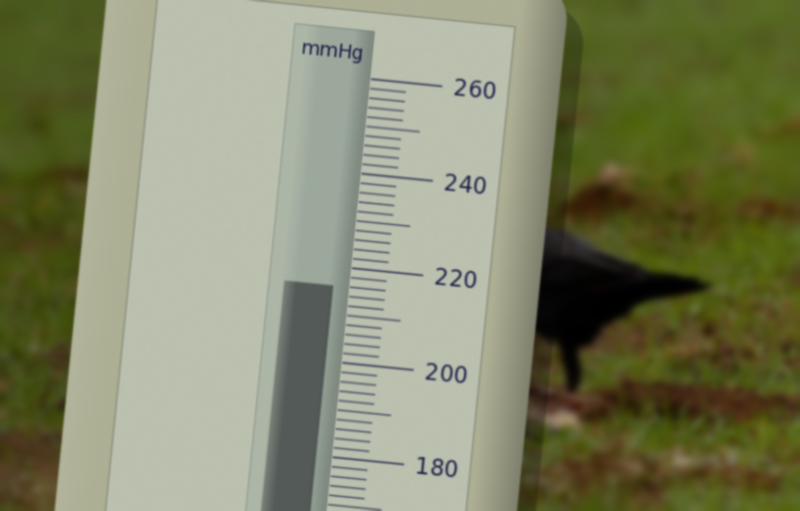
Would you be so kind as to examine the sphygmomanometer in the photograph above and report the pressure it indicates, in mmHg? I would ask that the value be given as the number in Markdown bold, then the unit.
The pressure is **216** mmHg
